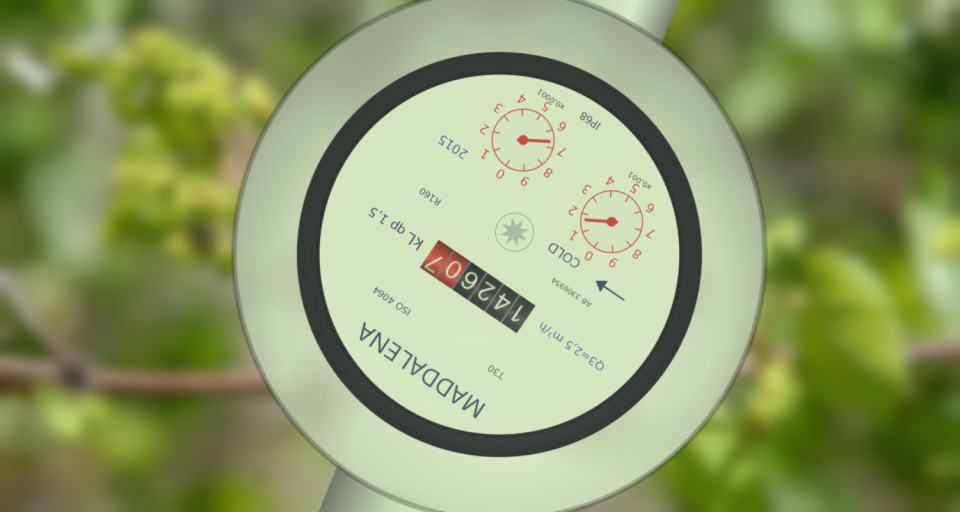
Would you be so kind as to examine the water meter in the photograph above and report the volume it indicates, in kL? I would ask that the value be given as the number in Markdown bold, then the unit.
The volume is **1426.0716** kL
